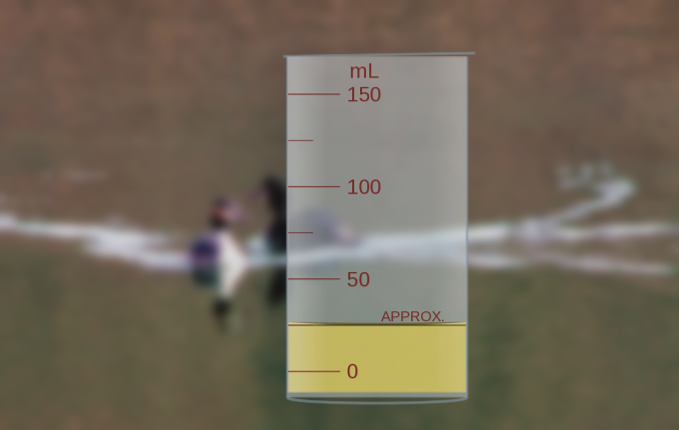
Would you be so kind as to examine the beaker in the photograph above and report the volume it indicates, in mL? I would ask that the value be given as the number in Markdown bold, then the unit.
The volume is **25** mL
